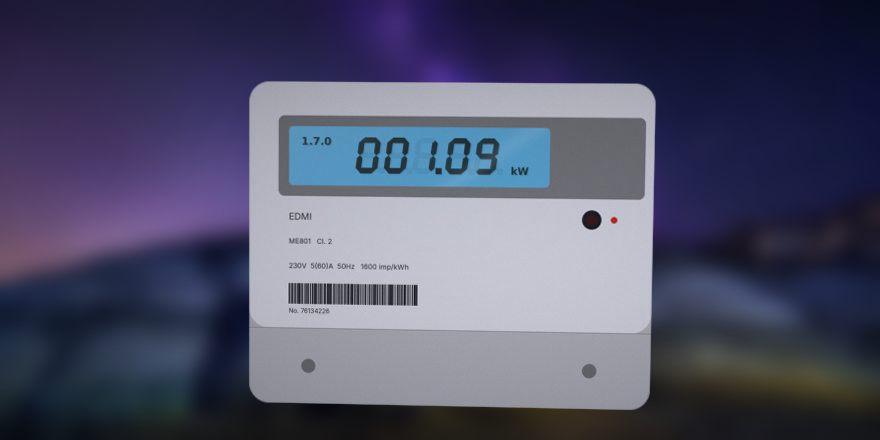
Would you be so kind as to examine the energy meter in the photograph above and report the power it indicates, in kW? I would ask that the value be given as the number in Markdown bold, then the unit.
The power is **1.09** kW
